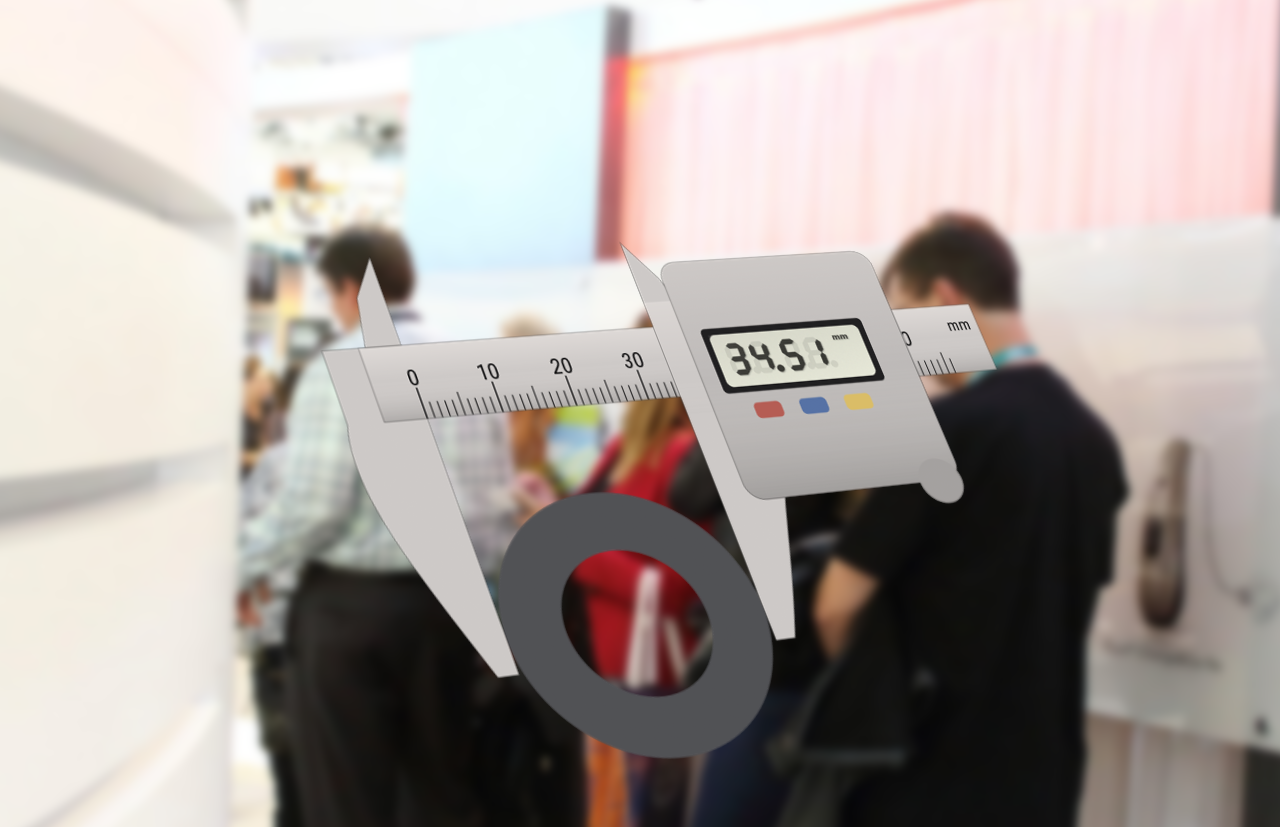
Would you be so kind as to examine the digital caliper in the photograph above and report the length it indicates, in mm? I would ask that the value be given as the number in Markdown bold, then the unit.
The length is **34.51** mm
